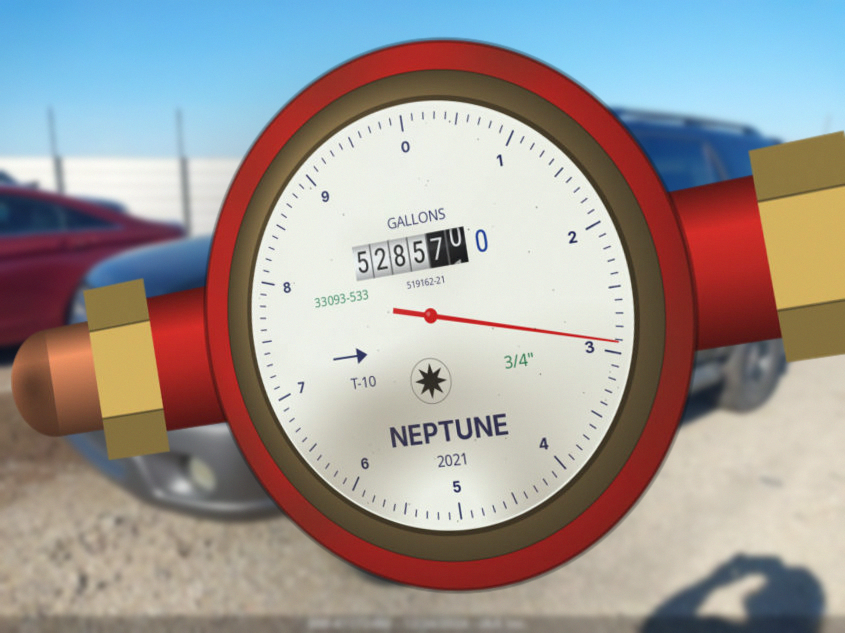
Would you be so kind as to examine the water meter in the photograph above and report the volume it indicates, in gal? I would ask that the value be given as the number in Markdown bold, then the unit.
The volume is **5285702.9** gal
